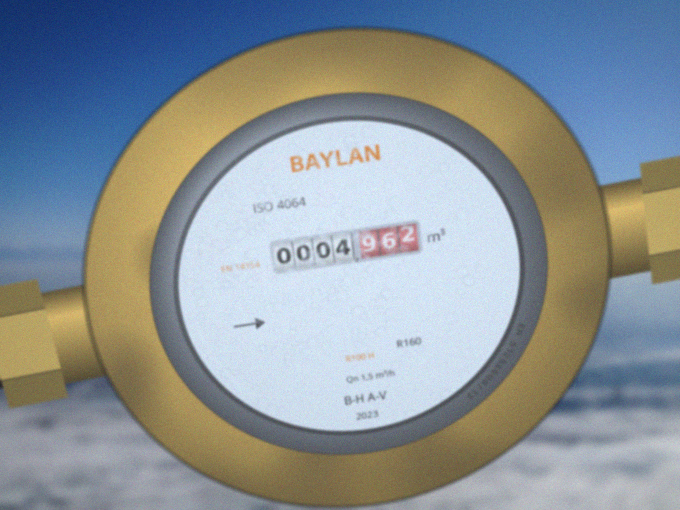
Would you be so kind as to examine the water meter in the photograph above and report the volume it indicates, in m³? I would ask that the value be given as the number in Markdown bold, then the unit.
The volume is **4.962** m³
